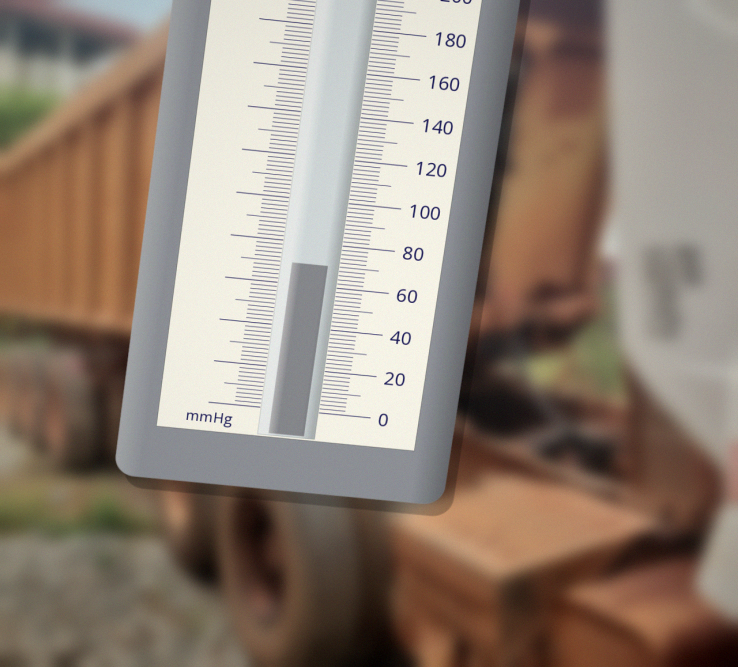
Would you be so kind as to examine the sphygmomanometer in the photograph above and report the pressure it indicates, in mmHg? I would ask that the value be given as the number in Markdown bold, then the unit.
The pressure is **70** mmHg
